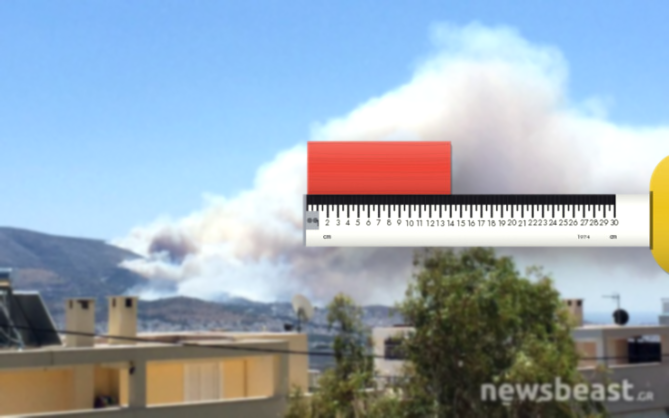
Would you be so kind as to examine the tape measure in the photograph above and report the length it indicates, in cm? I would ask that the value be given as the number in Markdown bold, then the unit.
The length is **14** cm
